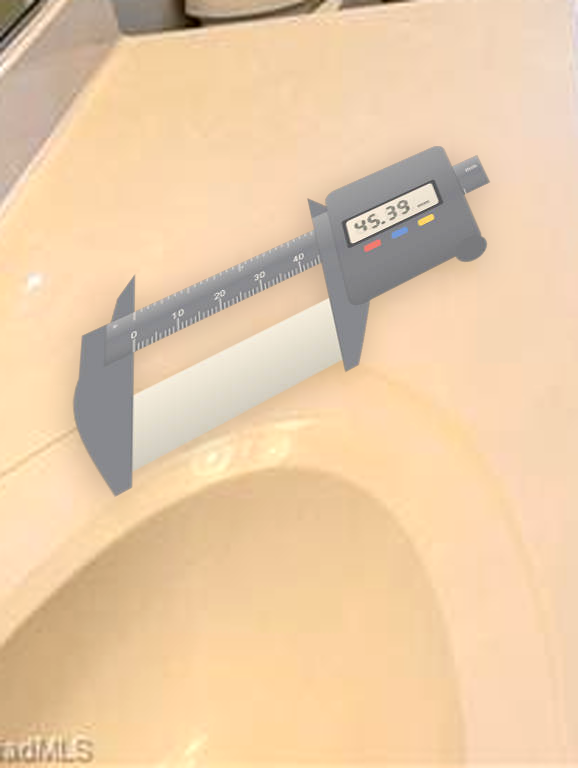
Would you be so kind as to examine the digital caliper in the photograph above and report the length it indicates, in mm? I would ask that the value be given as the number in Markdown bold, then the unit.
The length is **45.39** mm
